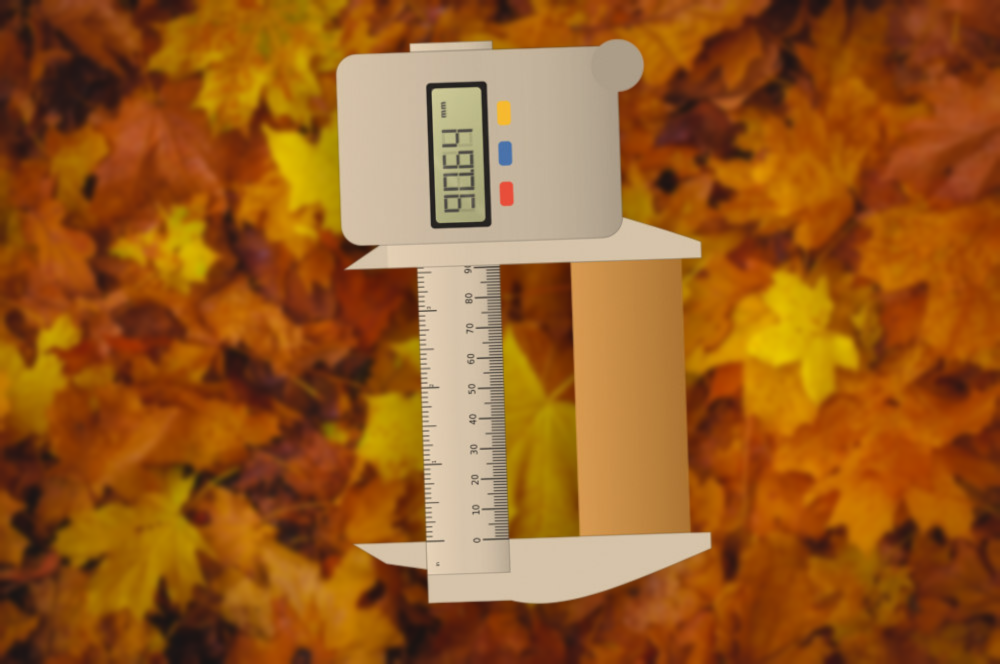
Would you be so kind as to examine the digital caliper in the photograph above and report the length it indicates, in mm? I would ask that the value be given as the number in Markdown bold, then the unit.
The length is **90.64** mm
